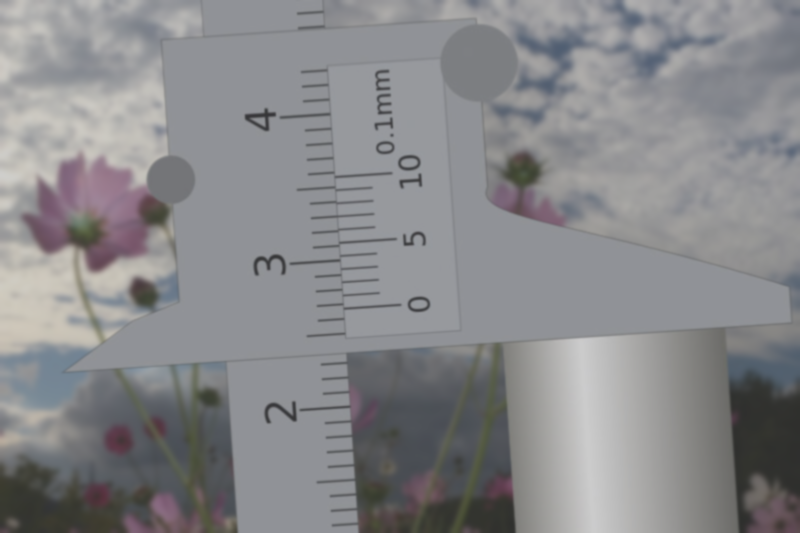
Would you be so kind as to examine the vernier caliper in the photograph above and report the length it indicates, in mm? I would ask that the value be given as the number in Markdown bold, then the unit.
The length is **26.7** mm
